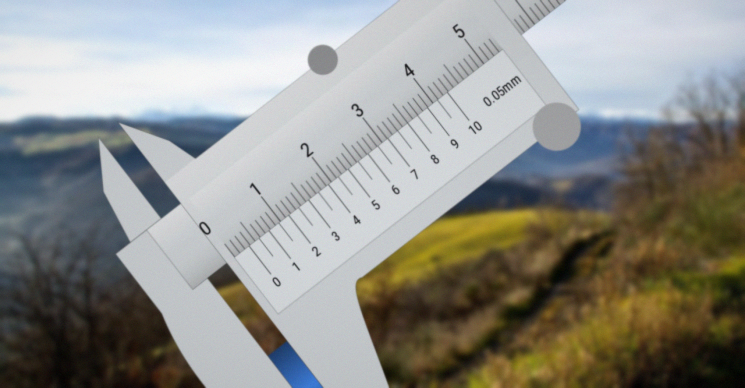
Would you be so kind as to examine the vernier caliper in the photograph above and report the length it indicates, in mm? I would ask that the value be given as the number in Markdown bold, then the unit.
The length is **3.8** mm
